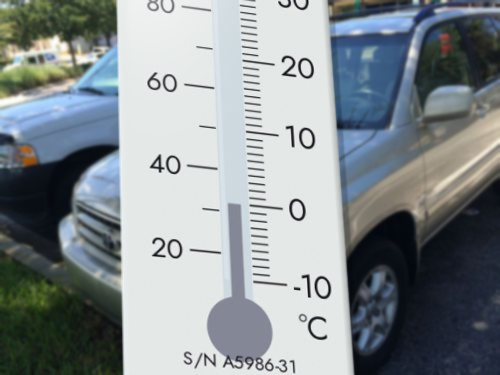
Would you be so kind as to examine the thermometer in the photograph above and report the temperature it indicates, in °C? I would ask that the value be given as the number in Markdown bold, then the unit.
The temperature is **0** °C
